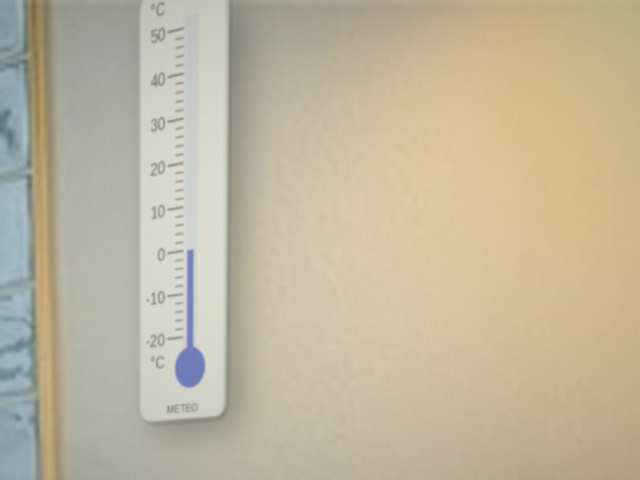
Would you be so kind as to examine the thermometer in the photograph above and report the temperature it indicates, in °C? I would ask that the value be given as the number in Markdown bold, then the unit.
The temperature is **0** °C
